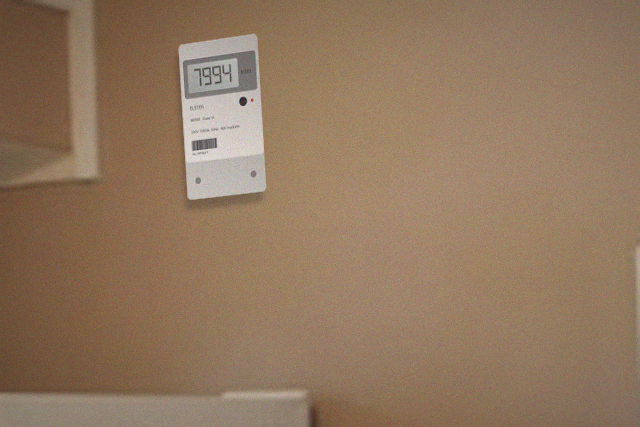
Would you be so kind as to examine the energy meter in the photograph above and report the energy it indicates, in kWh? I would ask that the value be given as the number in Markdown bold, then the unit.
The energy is **7994** kWh
